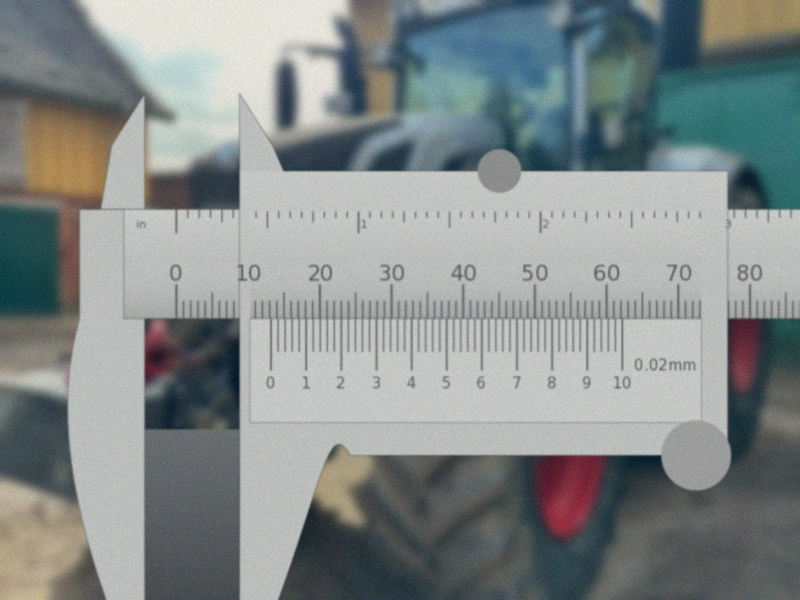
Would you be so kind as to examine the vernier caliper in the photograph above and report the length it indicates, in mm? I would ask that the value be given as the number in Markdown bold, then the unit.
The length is **13.2** mm
